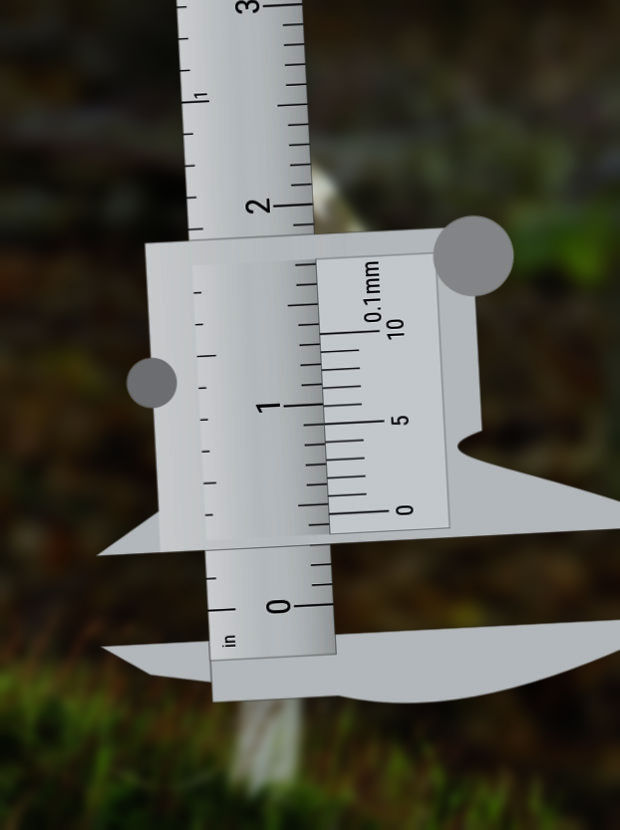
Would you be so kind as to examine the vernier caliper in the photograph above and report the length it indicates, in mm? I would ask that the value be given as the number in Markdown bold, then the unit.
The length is **4.5** mm
